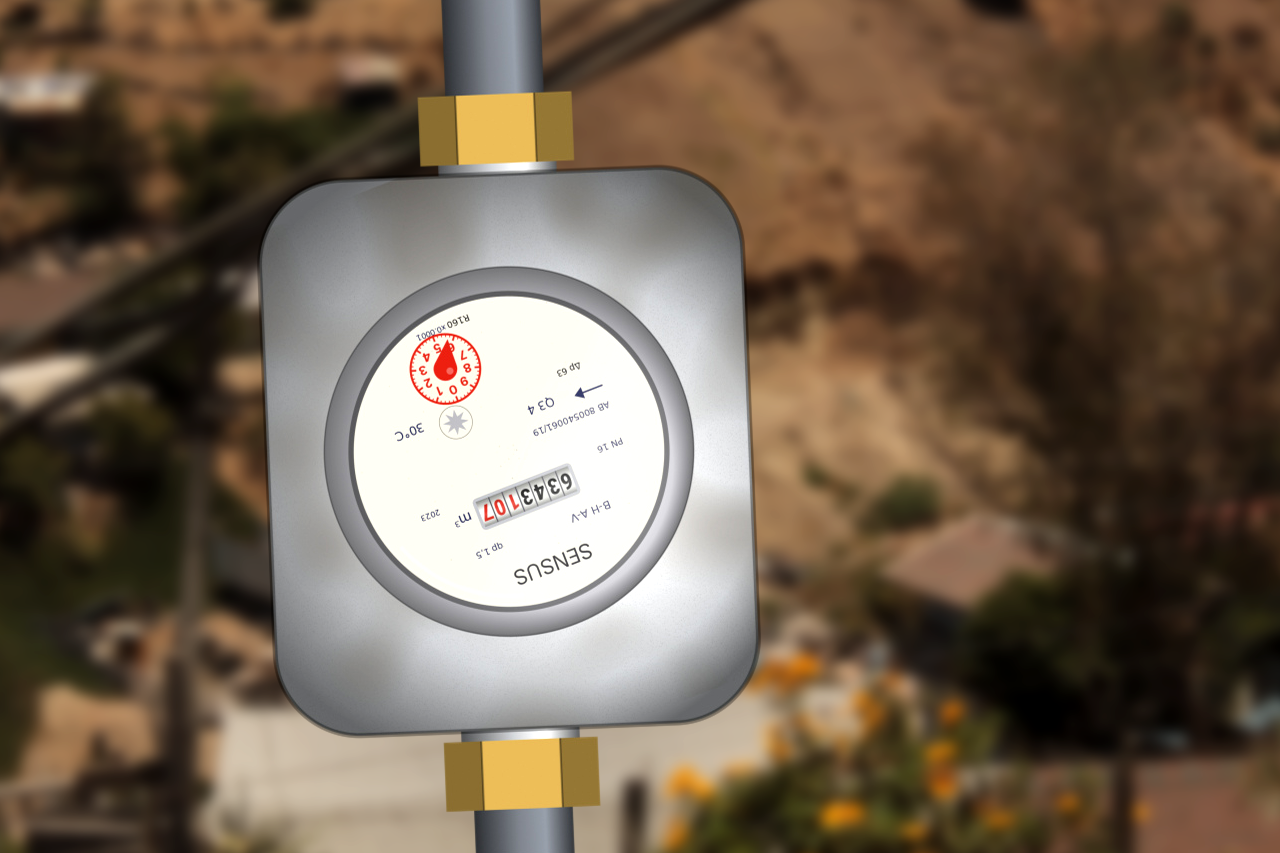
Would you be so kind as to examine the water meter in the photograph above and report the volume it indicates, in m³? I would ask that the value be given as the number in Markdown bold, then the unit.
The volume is **6343.1075** m³
